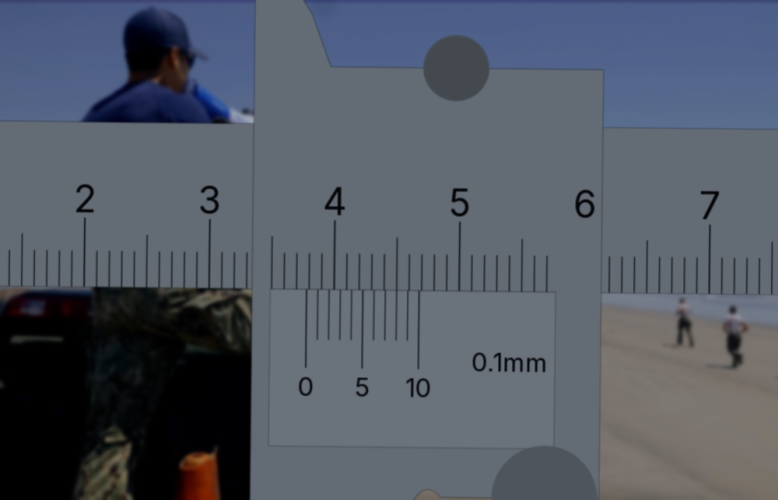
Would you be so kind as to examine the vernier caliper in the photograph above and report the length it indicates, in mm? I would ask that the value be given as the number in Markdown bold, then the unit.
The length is **37.8** mm
